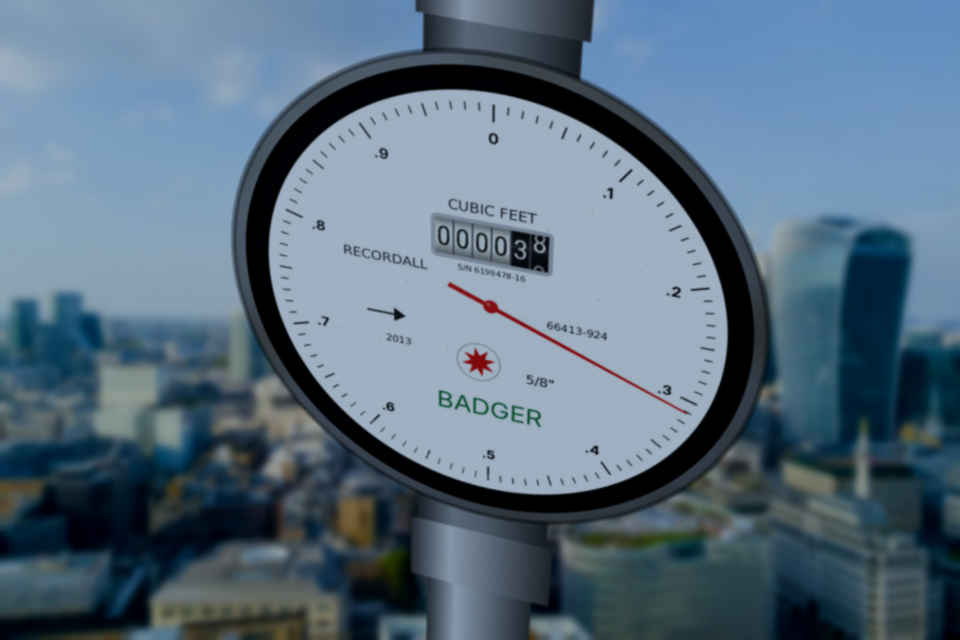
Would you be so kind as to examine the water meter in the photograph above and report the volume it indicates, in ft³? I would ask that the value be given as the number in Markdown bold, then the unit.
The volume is **38.31** ft³
